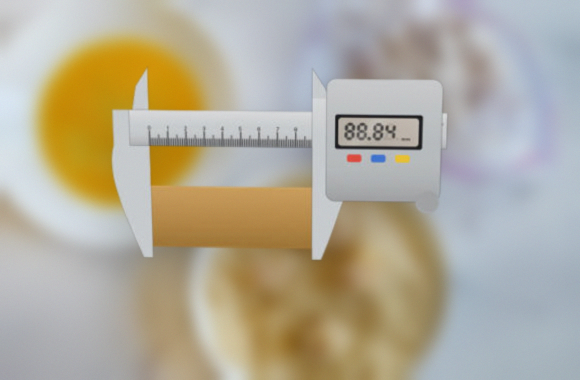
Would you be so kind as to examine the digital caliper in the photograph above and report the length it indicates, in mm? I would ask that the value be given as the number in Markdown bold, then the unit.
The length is **88.84** mm
